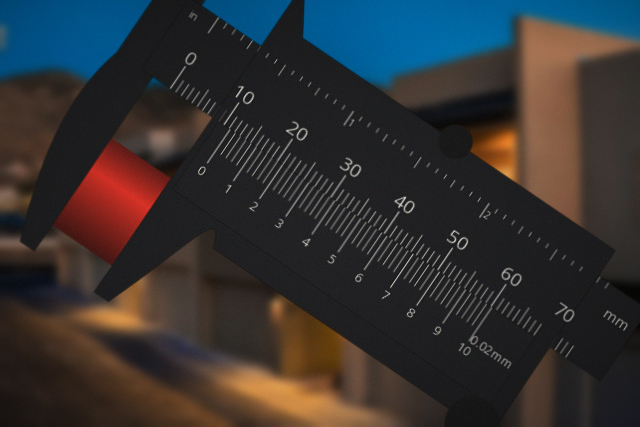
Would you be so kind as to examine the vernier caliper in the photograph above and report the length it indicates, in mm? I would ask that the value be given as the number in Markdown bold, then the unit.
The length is **11.2** mm
